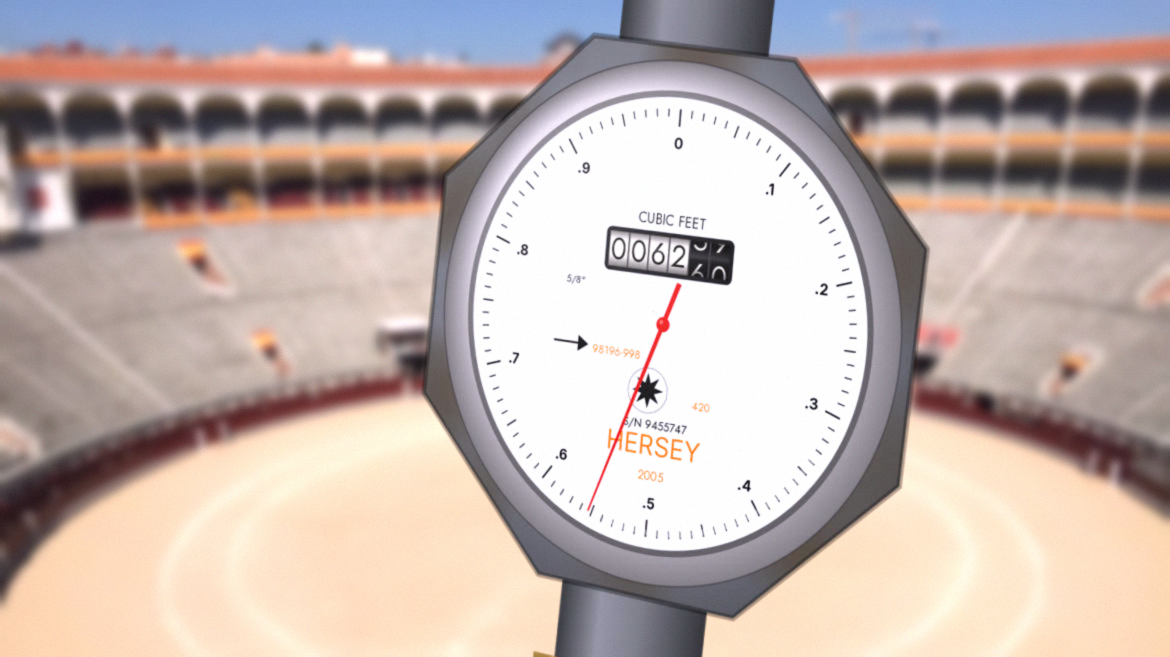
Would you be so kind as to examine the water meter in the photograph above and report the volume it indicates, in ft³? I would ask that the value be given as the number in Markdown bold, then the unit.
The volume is **6259.55** ft³
